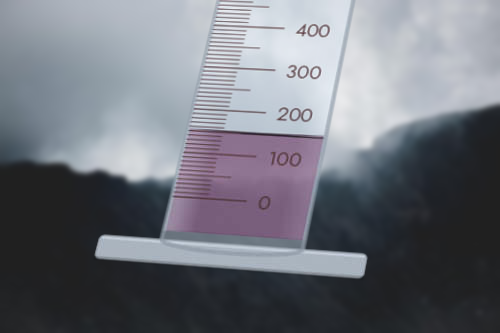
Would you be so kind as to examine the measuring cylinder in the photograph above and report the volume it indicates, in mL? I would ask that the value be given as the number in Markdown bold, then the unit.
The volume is **150** mL
